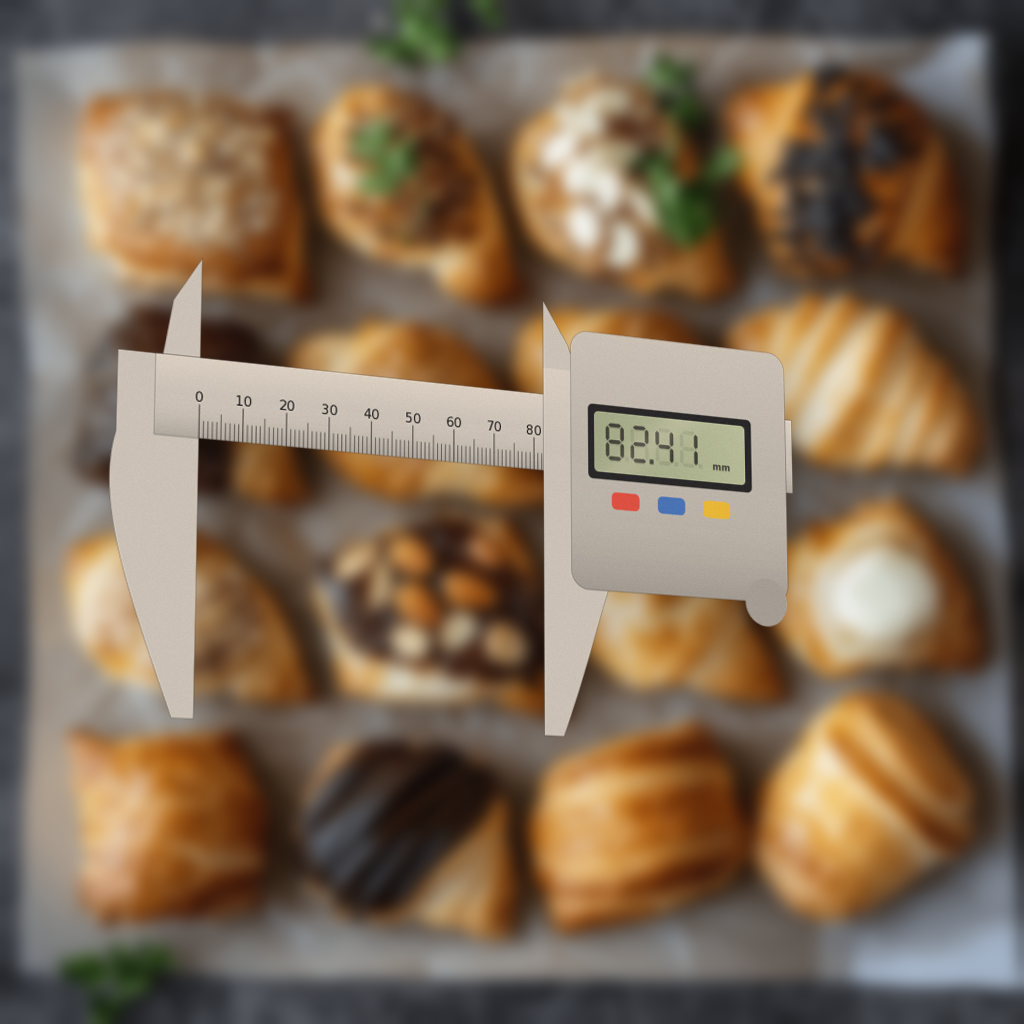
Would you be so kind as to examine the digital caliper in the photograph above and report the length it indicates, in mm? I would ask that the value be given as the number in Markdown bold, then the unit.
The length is **82.41** mm
